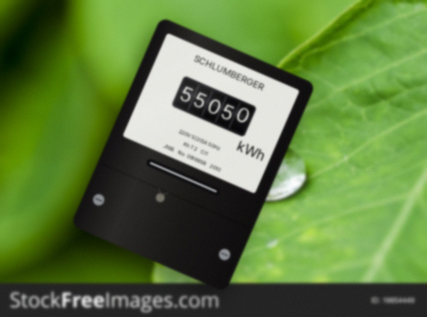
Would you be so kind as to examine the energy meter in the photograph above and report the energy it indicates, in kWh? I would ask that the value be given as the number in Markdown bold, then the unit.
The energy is **55050** kWh
